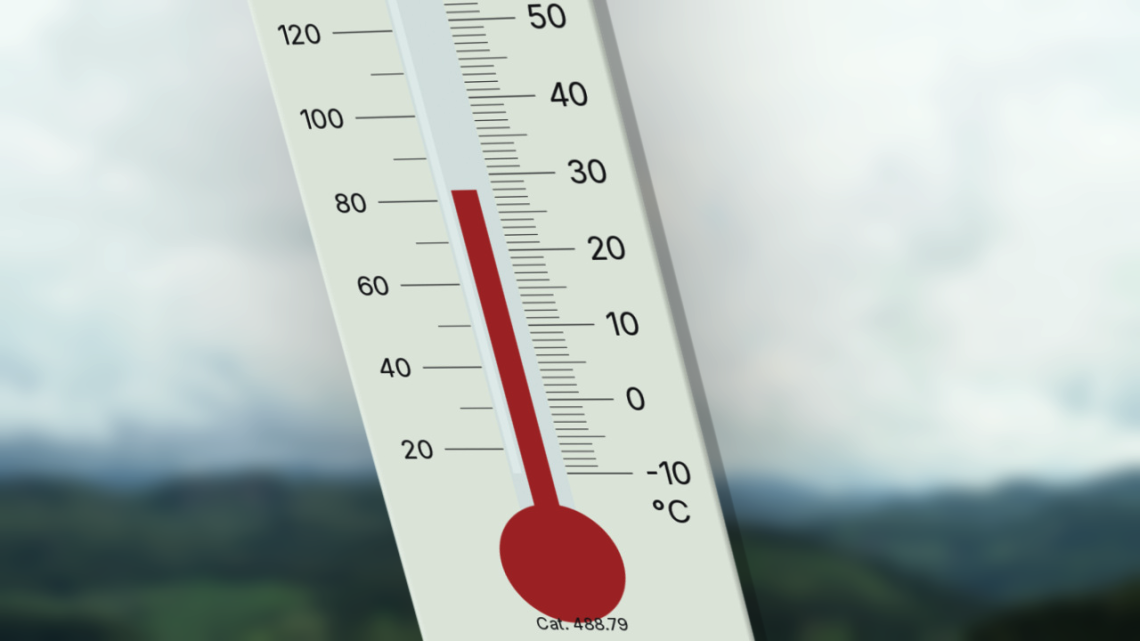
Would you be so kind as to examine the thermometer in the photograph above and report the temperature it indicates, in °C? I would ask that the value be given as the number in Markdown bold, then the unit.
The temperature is **28** °C
